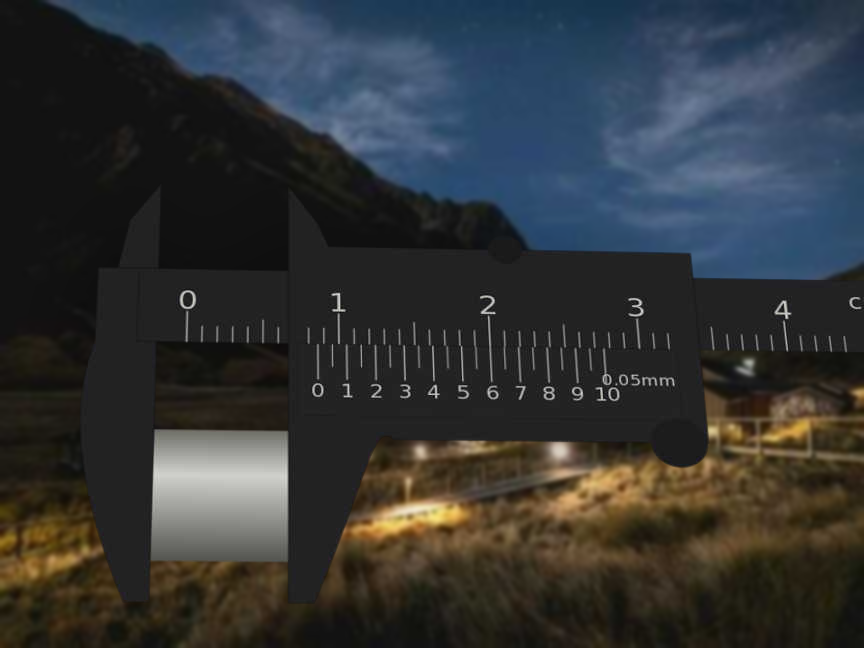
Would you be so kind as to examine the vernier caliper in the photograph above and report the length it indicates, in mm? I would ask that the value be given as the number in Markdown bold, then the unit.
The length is **8.6** mm
